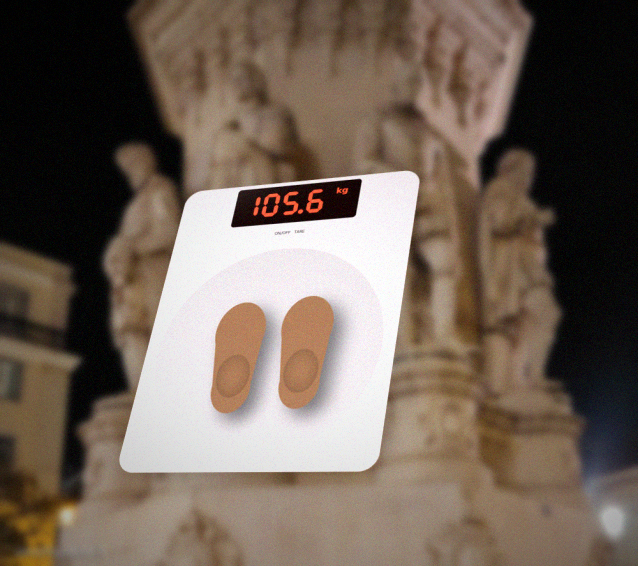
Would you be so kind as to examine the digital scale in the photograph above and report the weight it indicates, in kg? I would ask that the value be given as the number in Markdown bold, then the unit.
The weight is **105.6** kg
